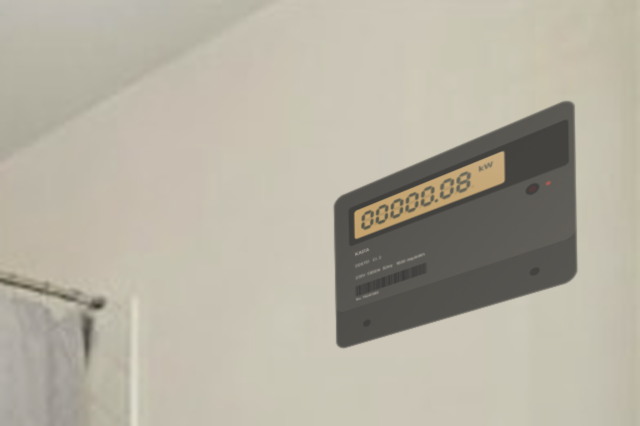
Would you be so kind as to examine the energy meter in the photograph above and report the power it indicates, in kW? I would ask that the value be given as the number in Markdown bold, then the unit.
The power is **0.08** kW
